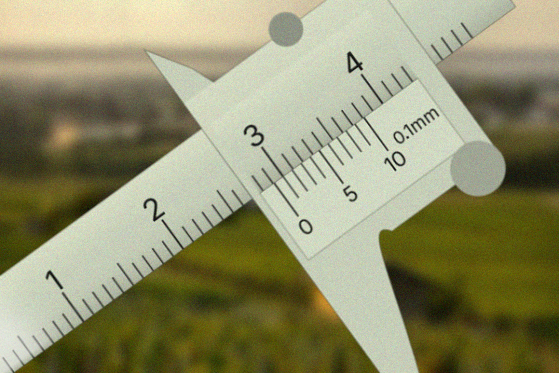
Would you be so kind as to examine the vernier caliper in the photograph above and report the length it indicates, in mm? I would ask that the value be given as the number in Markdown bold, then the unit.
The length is **29.1** mm
